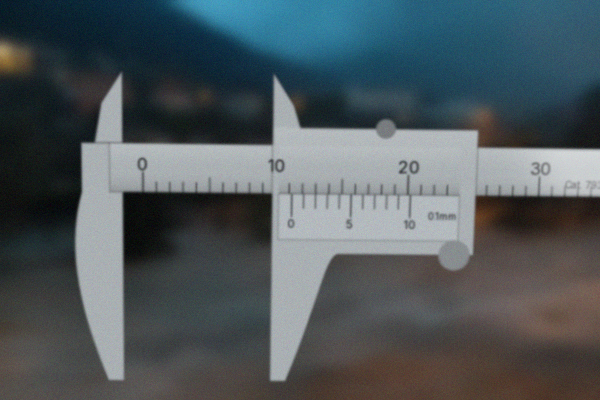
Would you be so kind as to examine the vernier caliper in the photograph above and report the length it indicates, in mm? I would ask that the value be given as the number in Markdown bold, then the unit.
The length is **11.2** mm
